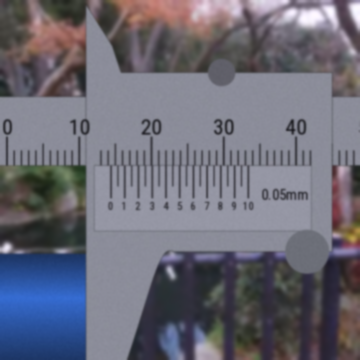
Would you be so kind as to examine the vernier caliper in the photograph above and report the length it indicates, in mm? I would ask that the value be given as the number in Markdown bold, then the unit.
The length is **14.4** mm
